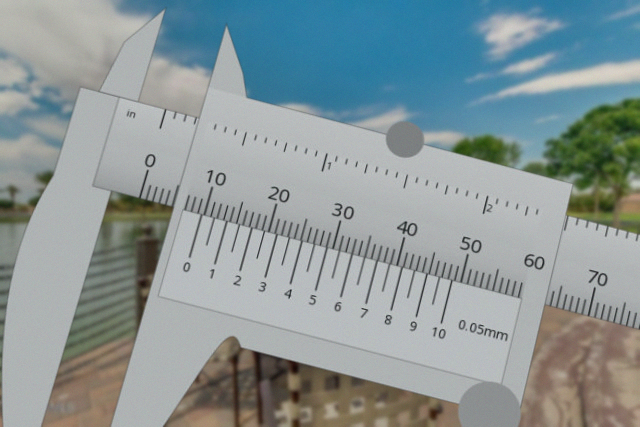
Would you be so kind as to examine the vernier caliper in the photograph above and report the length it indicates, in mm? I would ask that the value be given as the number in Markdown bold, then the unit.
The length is **9.6** mm
